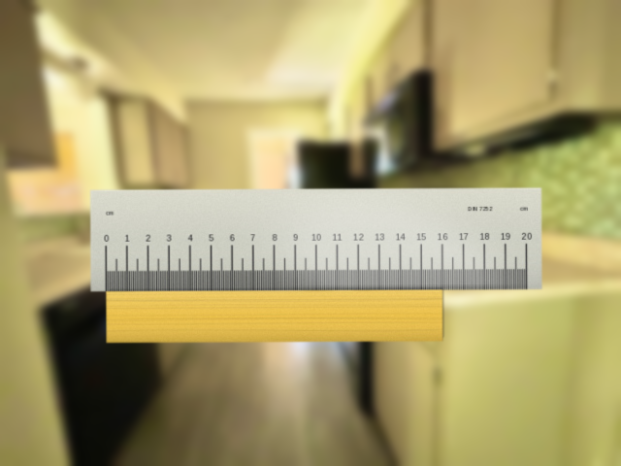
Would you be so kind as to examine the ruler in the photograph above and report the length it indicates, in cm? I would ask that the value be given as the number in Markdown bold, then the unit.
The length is **16** cm
